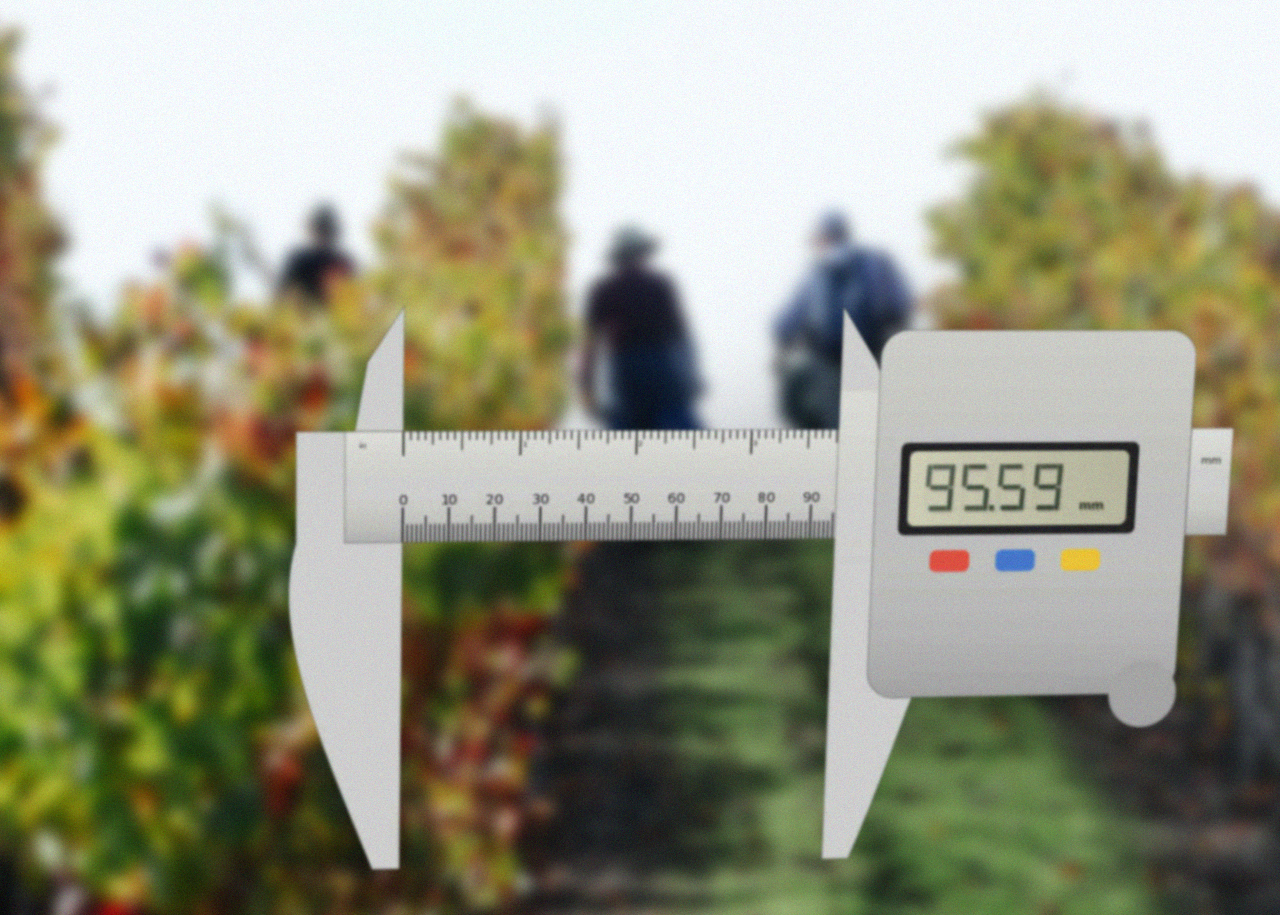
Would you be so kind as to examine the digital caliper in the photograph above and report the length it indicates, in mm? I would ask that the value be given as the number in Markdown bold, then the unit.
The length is **95.59** mm
